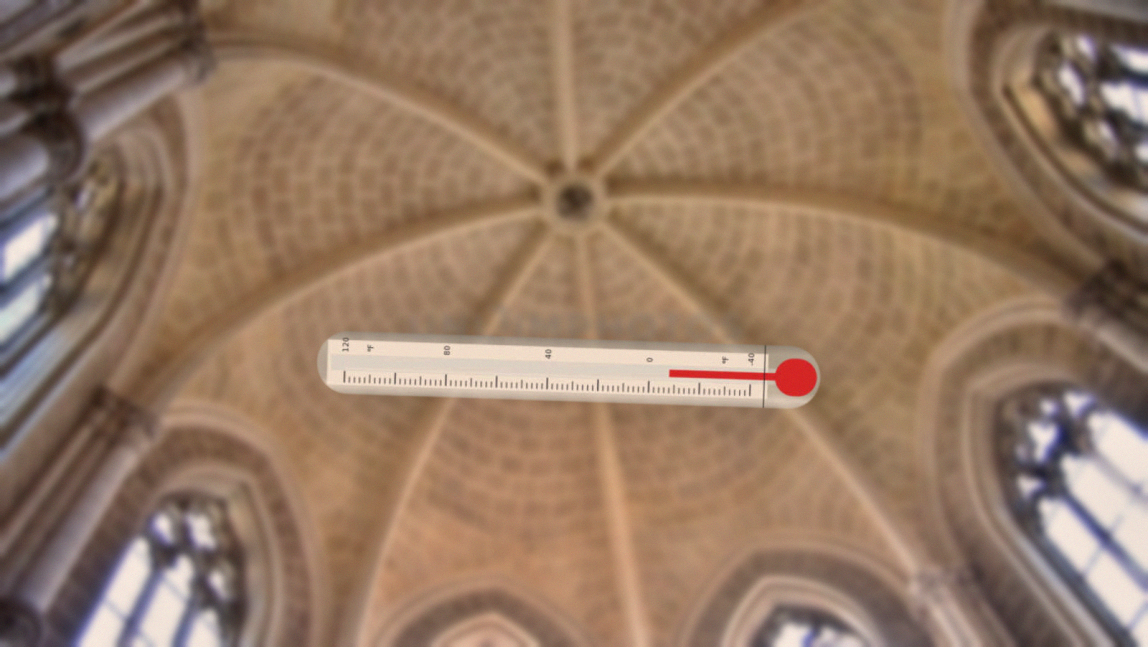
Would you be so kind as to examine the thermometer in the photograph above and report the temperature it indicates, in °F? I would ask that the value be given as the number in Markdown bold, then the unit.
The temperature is **-8** °F
